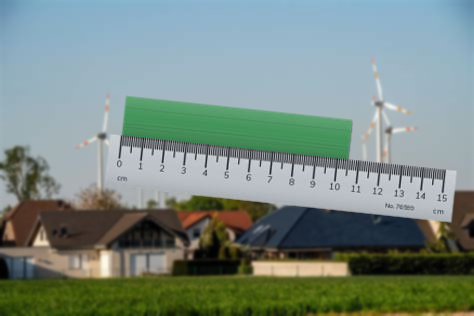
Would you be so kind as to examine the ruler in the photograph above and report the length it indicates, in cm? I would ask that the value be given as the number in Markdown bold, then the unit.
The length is **10.5** cm
